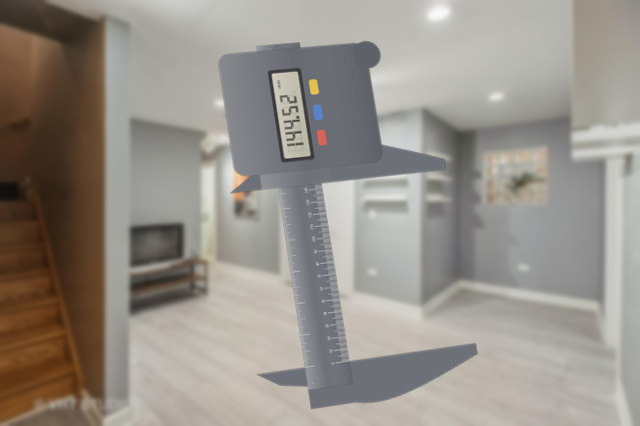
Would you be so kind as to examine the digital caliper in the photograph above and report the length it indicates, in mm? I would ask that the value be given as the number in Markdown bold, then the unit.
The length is **144.52** mm
